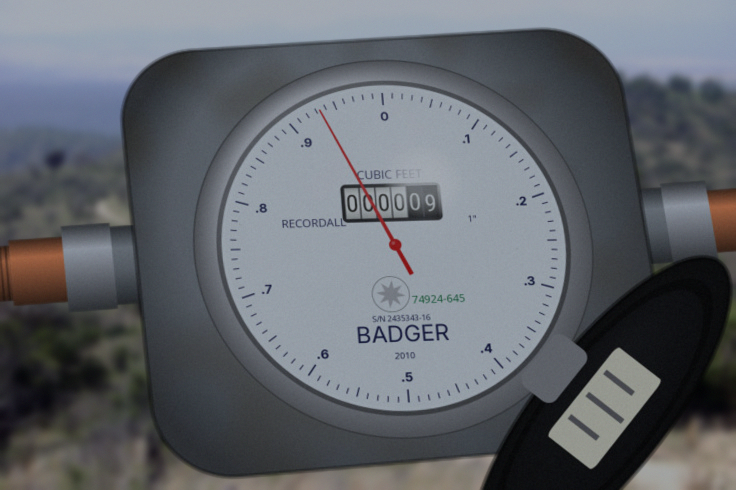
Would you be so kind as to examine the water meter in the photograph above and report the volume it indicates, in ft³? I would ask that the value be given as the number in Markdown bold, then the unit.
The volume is **8.93** ft³
